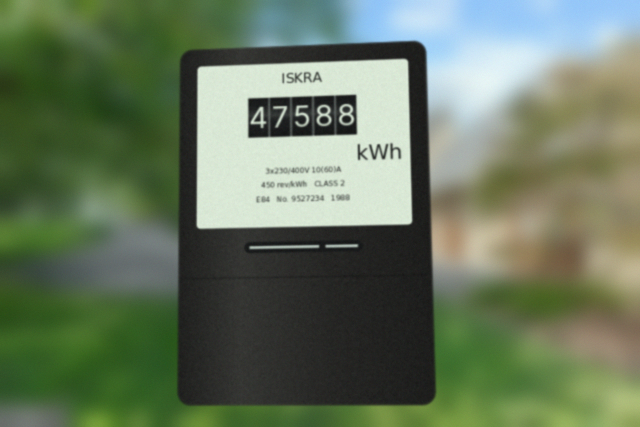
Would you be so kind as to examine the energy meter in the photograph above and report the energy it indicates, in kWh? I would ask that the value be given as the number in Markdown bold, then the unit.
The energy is **47588** kWh
